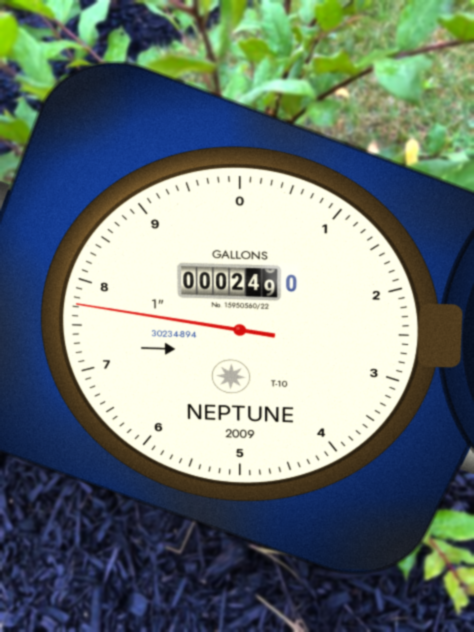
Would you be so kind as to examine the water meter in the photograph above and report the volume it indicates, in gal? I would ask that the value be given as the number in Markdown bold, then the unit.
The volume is **2487.7** gal
